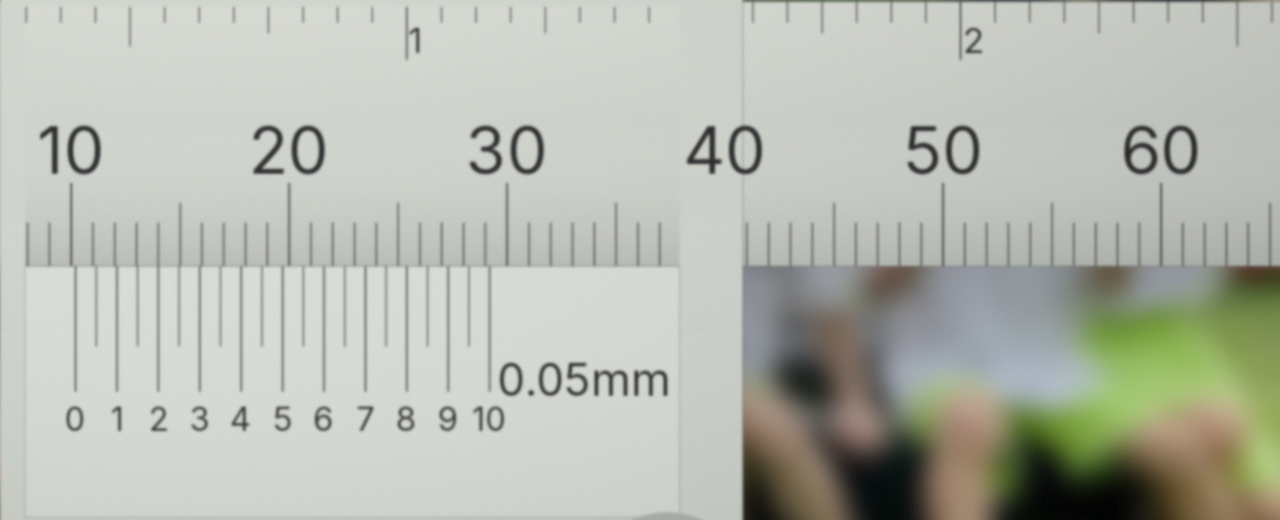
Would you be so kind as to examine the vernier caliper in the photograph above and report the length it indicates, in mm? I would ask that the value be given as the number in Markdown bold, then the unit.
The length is **10.2** mm
